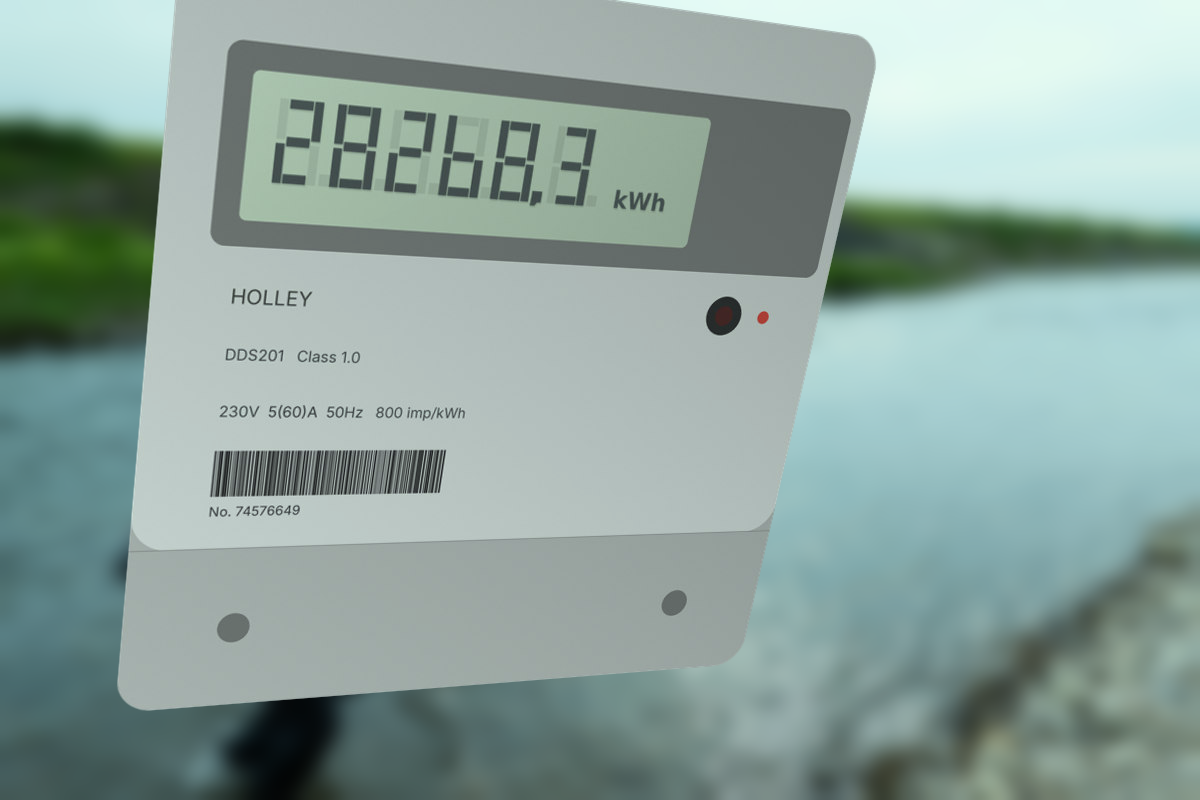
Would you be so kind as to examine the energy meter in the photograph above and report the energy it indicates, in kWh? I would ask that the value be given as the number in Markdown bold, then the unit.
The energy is **28268.3** kWh
